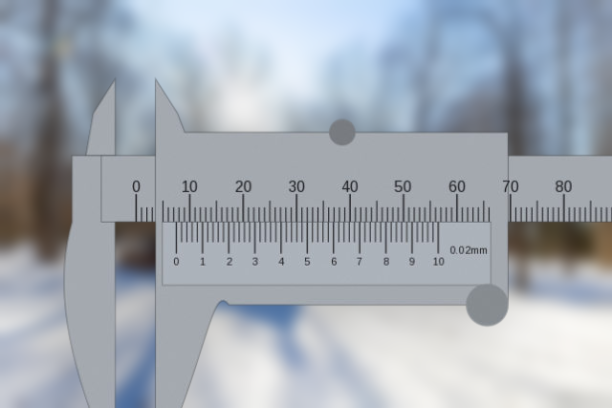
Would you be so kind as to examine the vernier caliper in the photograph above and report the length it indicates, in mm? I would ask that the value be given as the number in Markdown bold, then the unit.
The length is **7.5** mm
